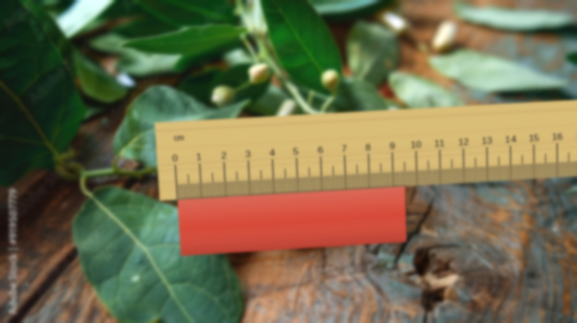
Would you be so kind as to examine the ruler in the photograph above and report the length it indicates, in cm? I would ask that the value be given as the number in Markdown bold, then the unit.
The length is **9.5** cm
